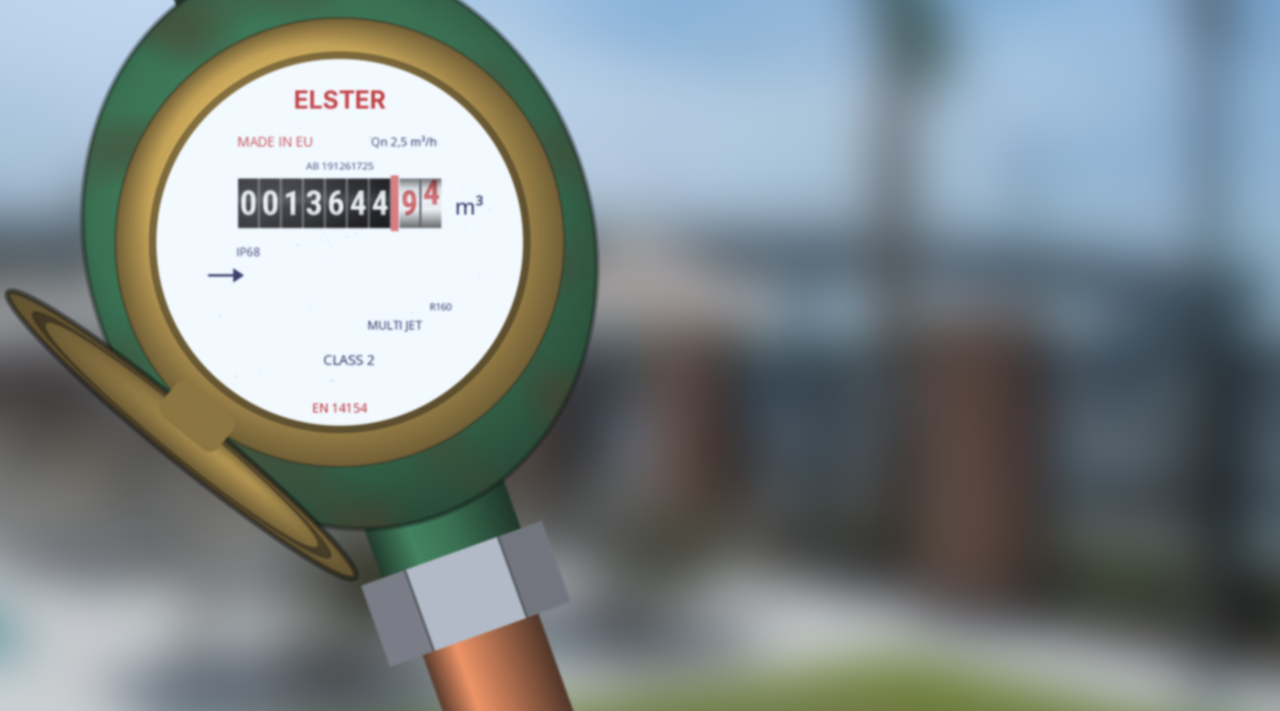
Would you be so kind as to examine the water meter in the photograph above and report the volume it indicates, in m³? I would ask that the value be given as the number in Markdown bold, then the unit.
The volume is **13644.94** m³
